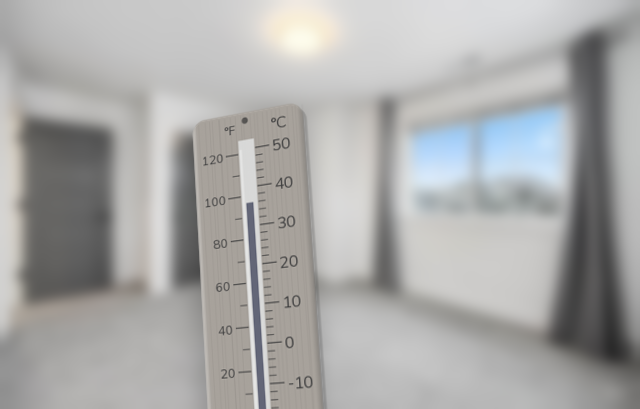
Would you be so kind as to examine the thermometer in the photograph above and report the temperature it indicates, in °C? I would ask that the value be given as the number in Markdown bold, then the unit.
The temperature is **36** °C
